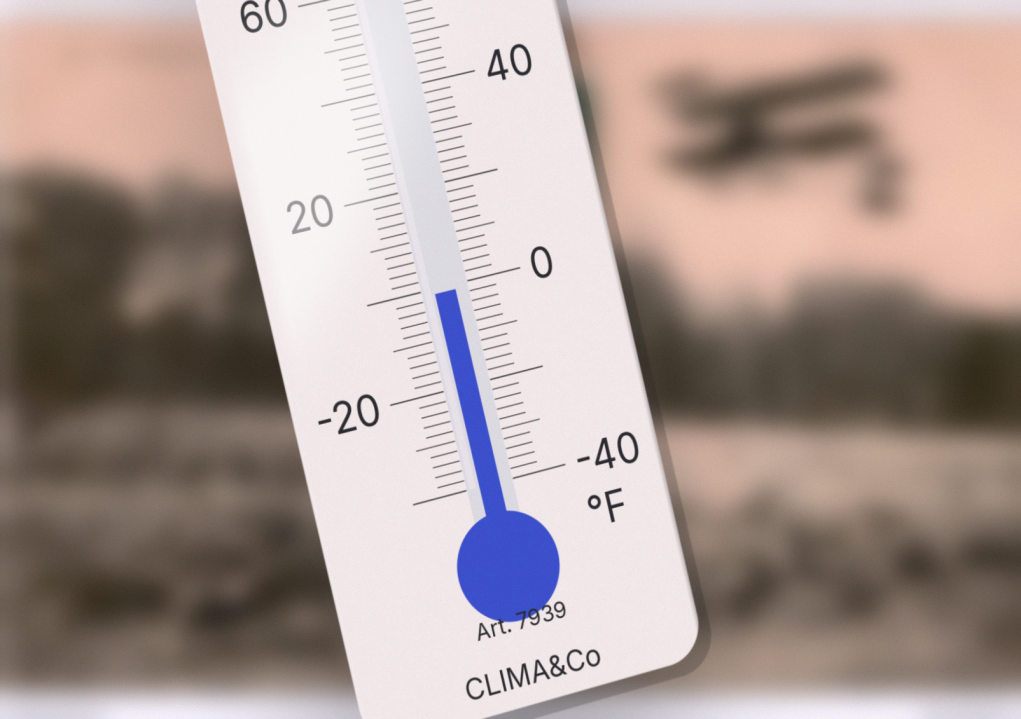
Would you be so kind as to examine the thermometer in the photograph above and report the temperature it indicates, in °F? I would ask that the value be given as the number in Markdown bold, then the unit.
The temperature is **-1** °F
